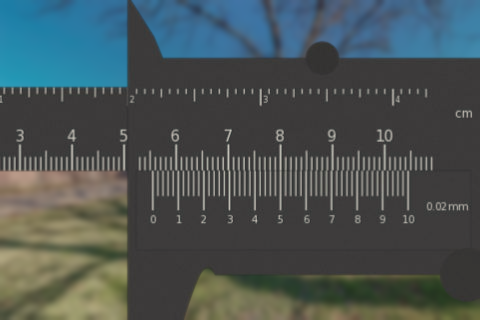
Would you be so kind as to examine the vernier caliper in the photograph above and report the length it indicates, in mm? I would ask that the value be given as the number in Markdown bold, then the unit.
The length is **55.5** mm
